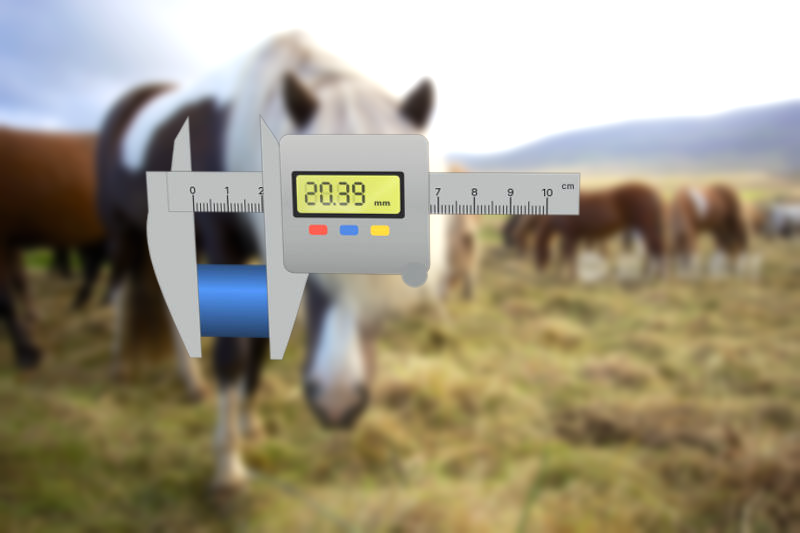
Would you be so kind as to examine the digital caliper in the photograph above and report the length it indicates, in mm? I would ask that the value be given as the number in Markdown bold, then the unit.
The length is **20.39** mm
